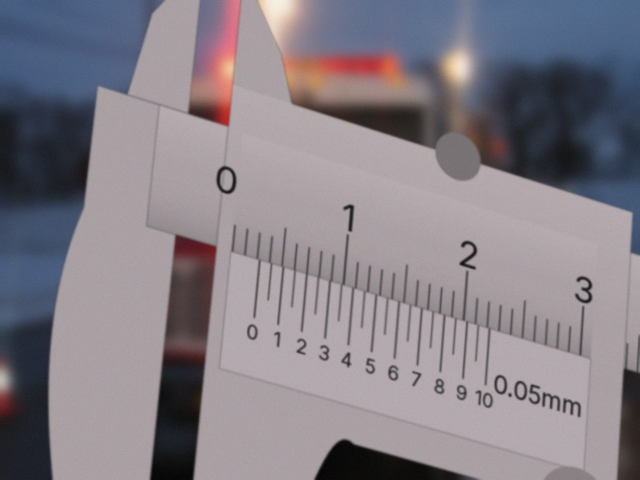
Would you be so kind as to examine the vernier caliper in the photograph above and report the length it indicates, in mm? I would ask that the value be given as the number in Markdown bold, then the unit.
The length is **3.2** mm
